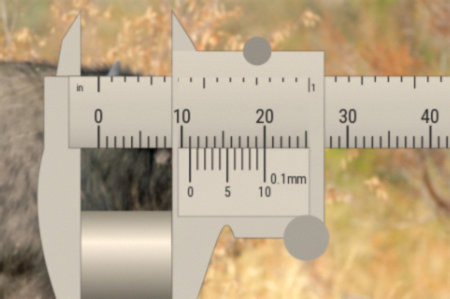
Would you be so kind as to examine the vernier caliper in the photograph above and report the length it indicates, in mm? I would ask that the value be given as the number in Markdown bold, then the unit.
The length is **11.0** mm
